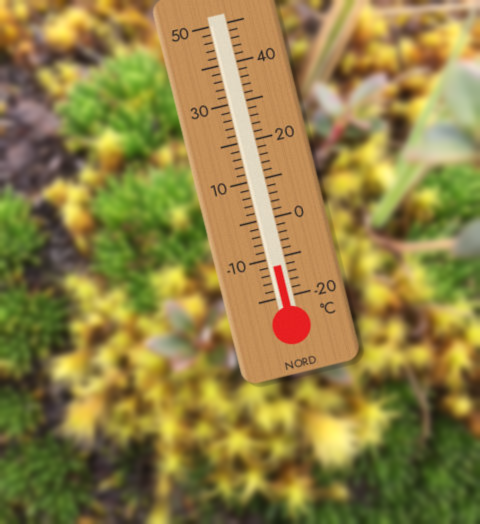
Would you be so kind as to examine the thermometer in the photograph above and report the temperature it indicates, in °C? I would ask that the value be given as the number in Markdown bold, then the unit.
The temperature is **-12** °C
